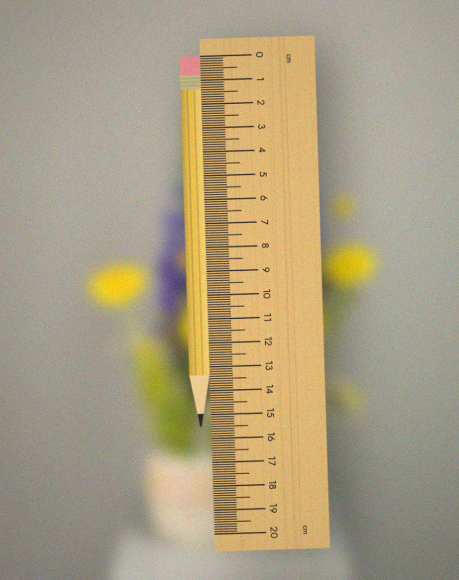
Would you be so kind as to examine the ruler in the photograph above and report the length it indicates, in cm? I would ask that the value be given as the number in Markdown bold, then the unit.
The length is **15.5** cm
